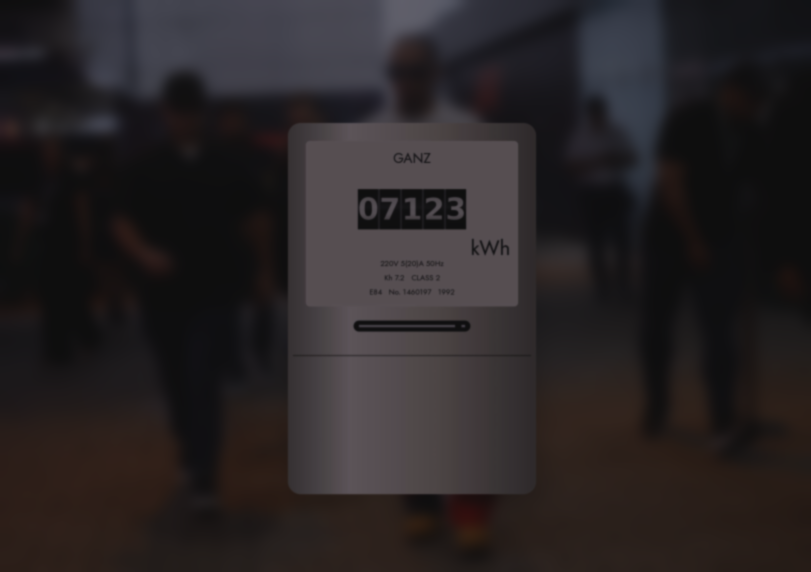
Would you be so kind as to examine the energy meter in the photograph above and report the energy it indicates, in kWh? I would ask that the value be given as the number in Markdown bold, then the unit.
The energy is **7123** kWh
